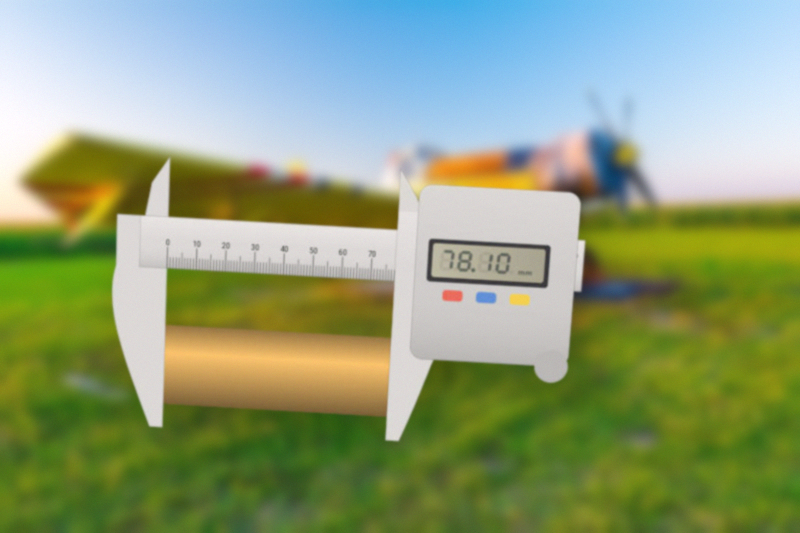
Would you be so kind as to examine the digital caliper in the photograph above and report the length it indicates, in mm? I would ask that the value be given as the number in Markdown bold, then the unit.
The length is **78.10** mm
